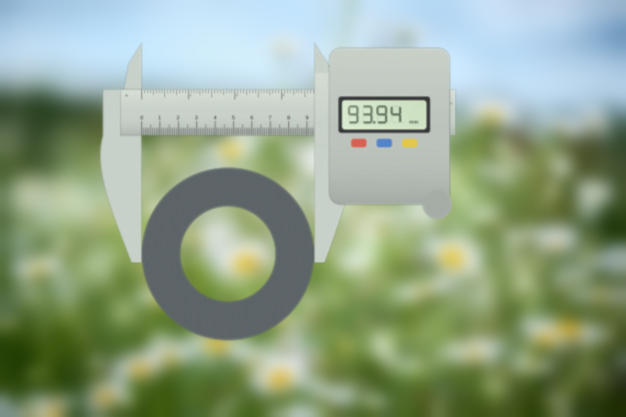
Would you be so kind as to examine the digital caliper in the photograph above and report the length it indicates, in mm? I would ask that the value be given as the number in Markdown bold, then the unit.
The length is **93.94** mm
